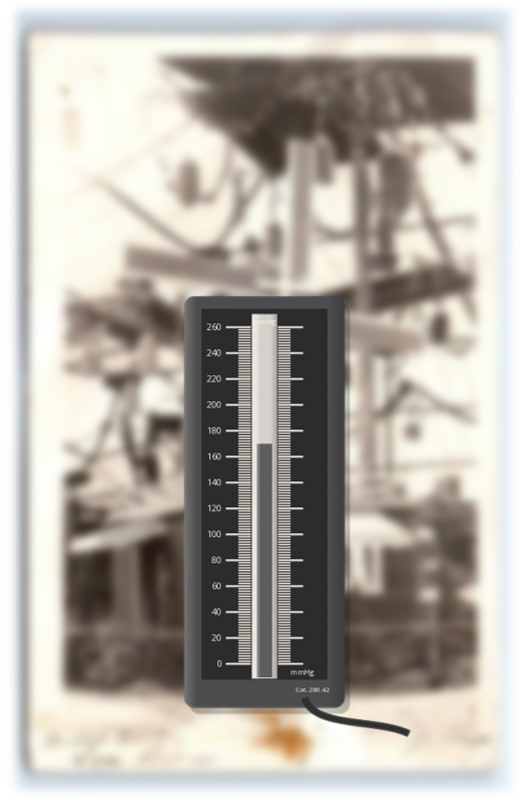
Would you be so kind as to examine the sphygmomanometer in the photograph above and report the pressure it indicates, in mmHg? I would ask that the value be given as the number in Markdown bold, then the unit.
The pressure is **170** mmHg
